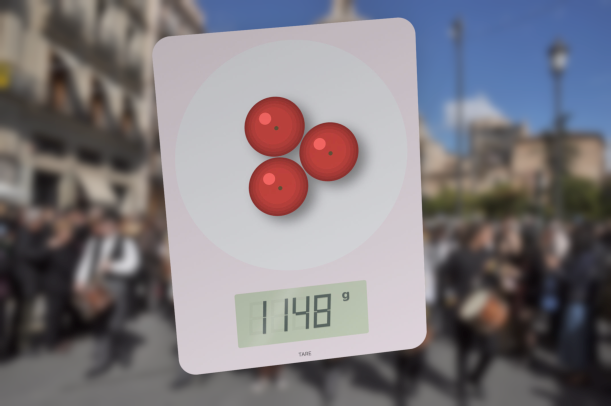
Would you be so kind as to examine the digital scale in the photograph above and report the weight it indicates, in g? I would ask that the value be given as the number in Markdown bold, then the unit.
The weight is **1148** g
